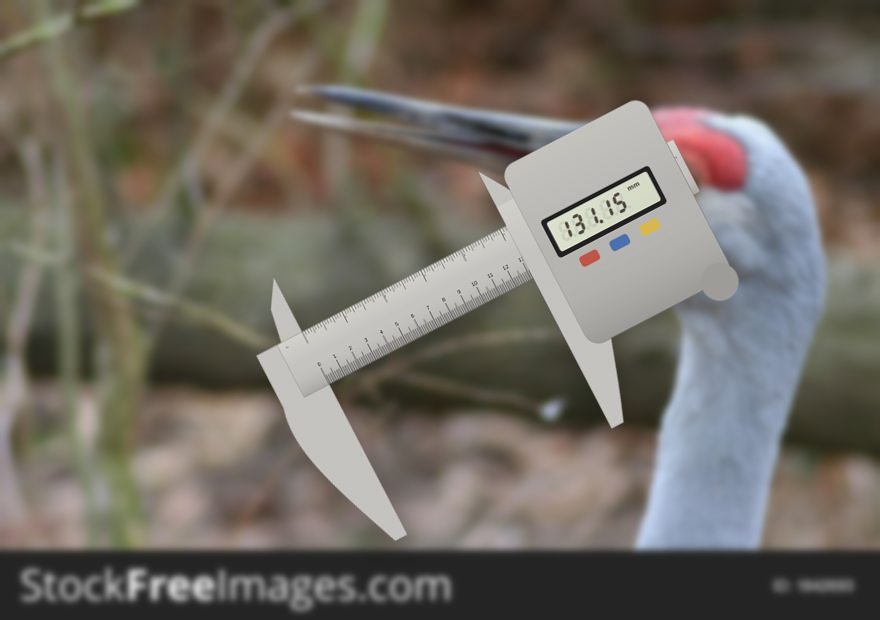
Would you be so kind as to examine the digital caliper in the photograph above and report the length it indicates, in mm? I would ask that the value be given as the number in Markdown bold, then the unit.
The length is **131.15** mm
